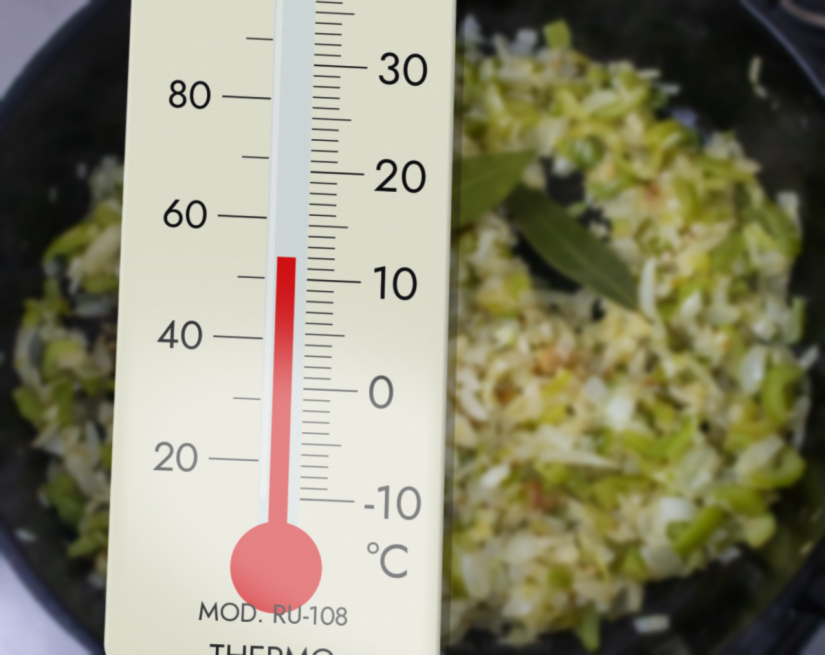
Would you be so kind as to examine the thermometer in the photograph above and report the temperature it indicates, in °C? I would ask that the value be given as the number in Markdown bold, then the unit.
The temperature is **12** °C
